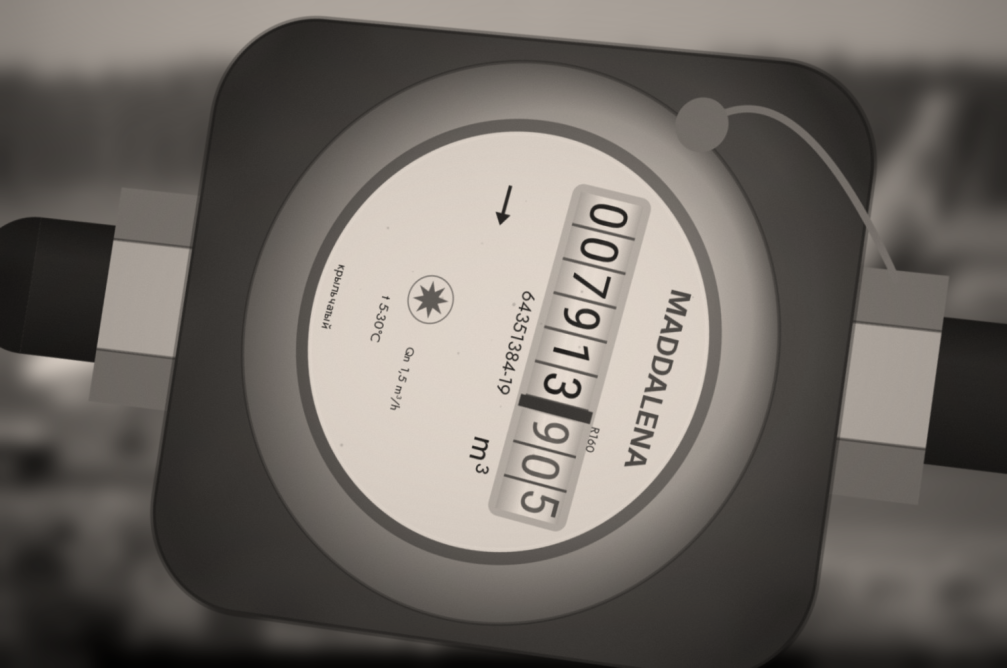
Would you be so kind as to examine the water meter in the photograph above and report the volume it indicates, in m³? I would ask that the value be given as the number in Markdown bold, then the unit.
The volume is **7913.905** m³
